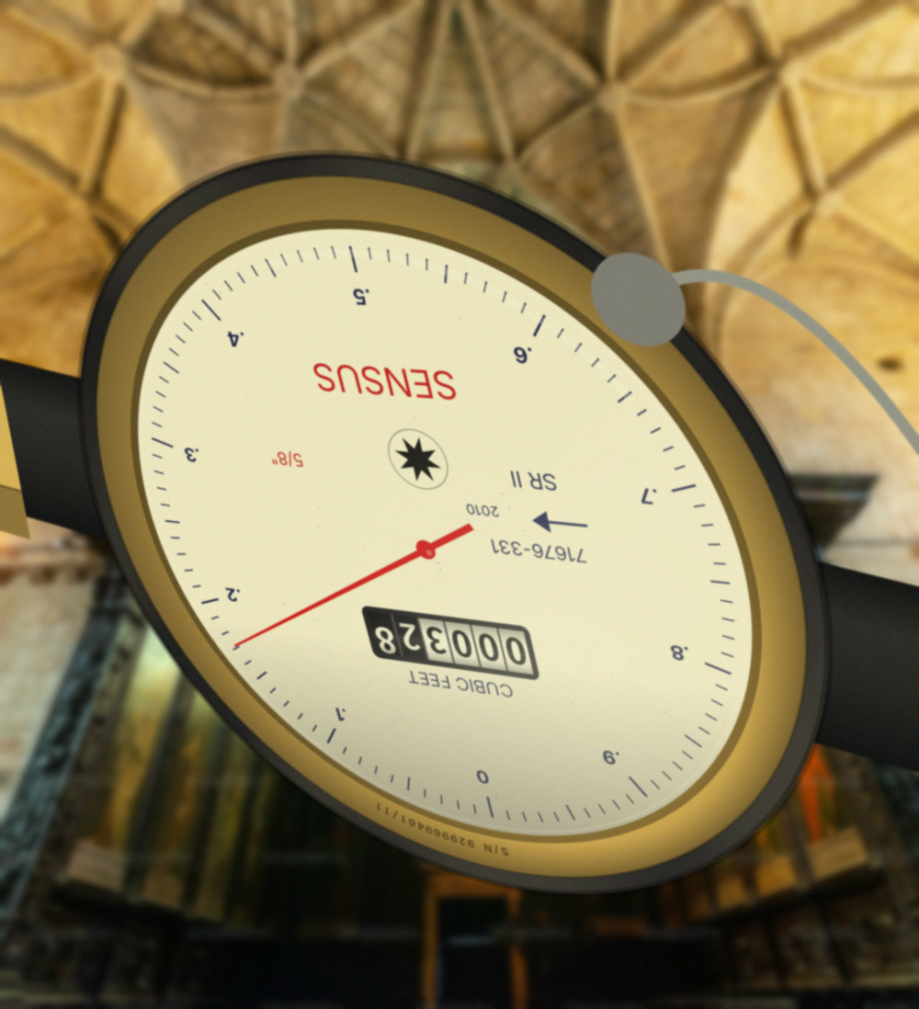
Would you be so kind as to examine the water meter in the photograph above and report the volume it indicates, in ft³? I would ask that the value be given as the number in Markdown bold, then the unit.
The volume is **328.17** ft³
